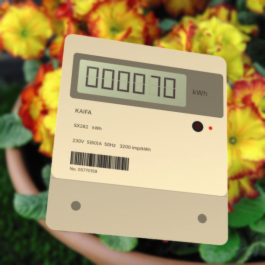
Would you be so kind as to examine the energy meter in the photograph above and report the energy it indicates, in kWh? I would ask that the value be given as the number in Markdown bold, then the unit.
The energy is **70** kWh
